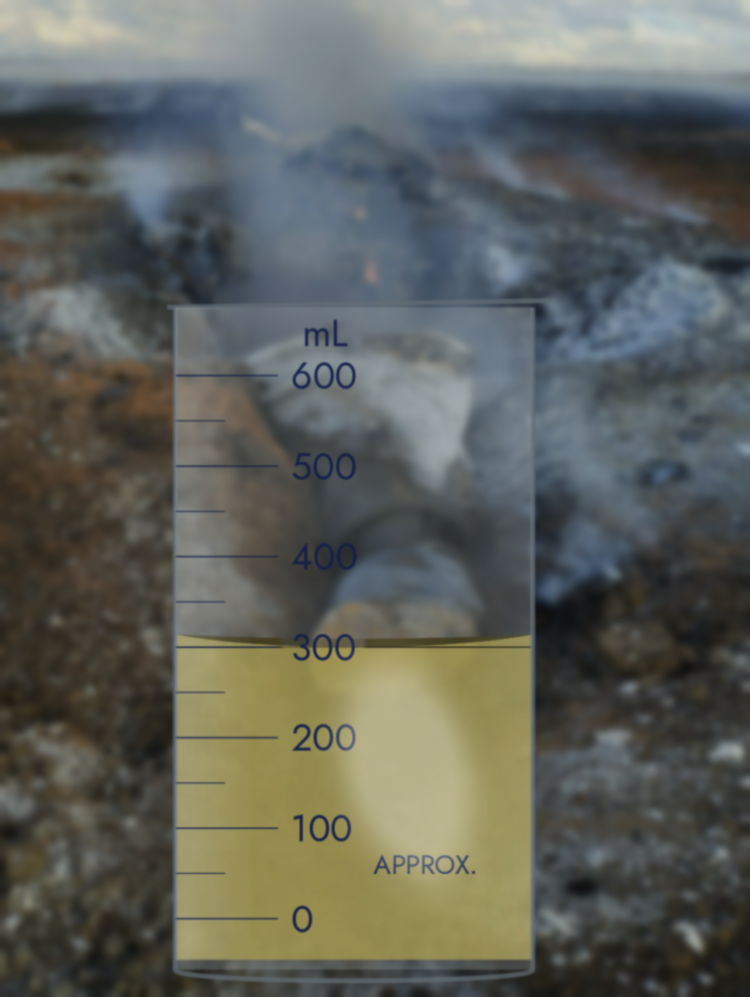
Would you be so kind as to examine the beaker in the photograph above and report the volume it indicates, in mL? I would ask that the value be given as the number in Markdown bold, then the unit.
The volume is **300** mL
